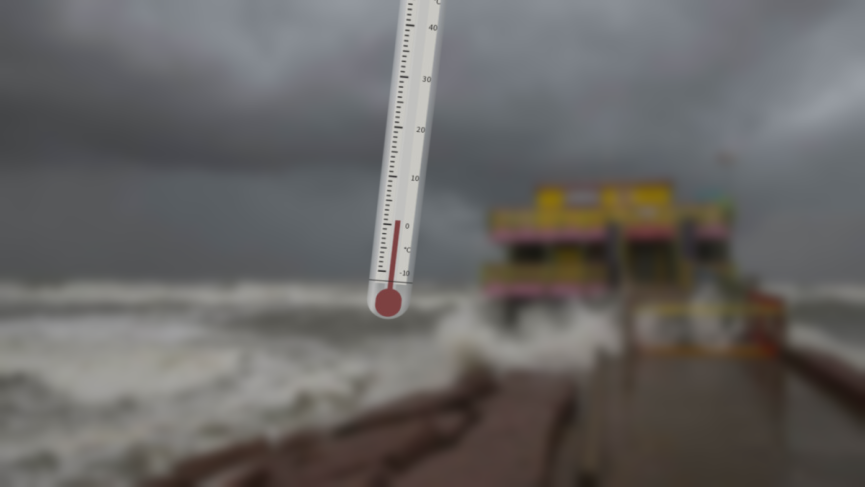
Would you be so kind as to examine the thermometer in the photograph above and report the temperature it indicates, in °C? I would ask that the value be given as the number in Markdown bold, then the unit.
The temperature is **1** °C
